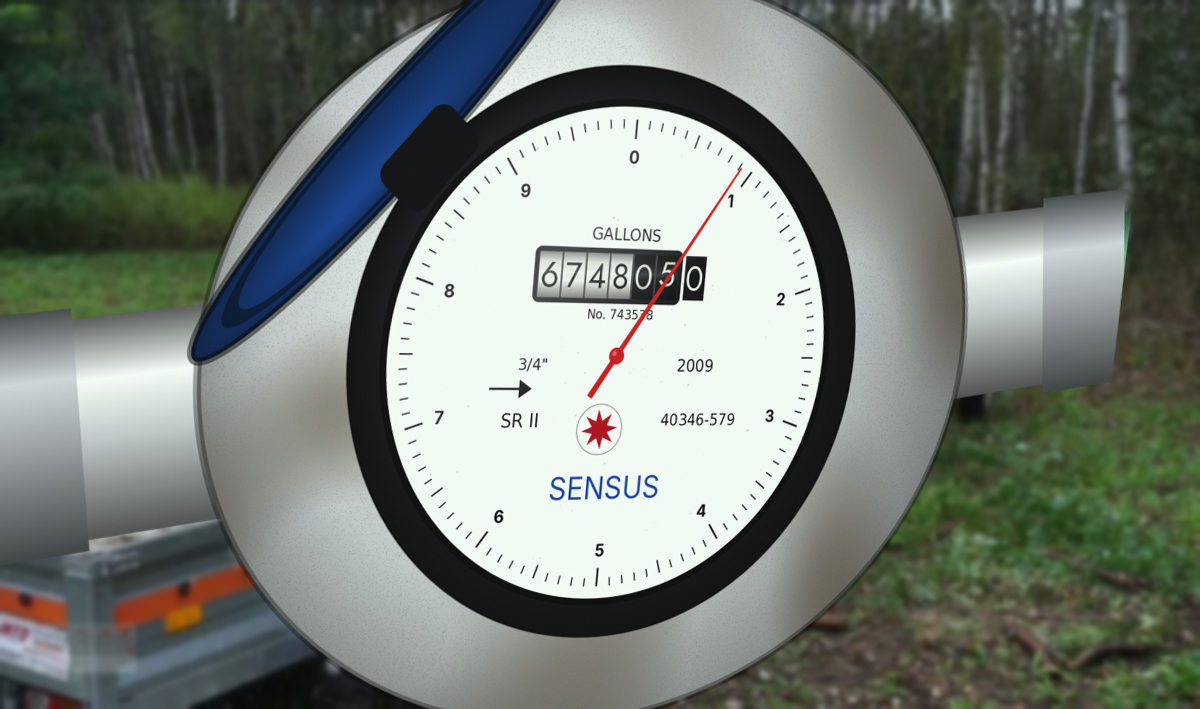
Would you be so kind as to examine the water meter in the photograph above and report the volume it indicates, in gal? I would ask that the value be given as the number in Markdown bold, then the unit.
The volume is **6748050.9** gal
